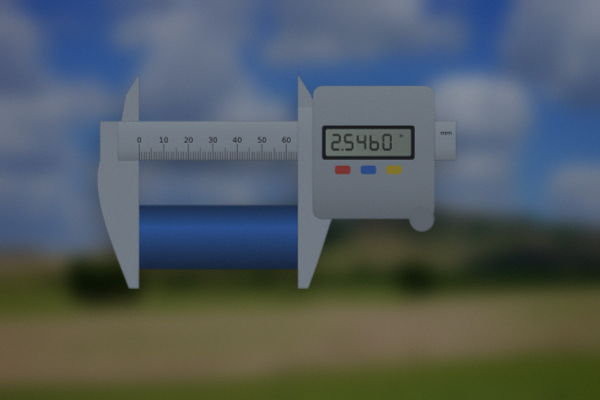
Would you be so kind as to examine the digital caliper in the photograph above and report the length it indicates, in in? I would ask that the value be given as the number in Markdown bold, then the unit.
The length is **2.5460** in
